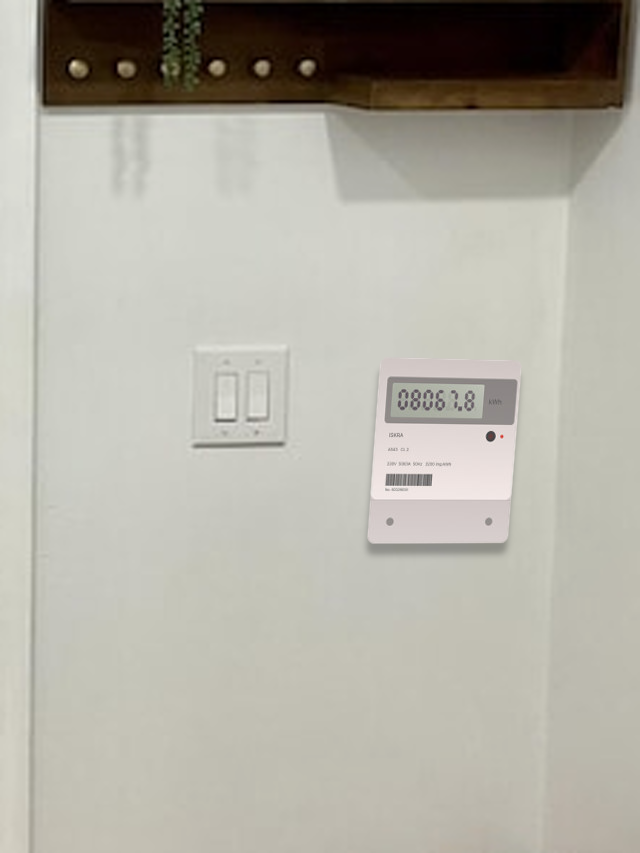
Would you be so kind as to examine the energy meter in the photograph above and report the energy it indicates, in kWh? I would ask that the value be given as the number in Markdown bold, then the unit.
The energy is **8067.8** kWh
